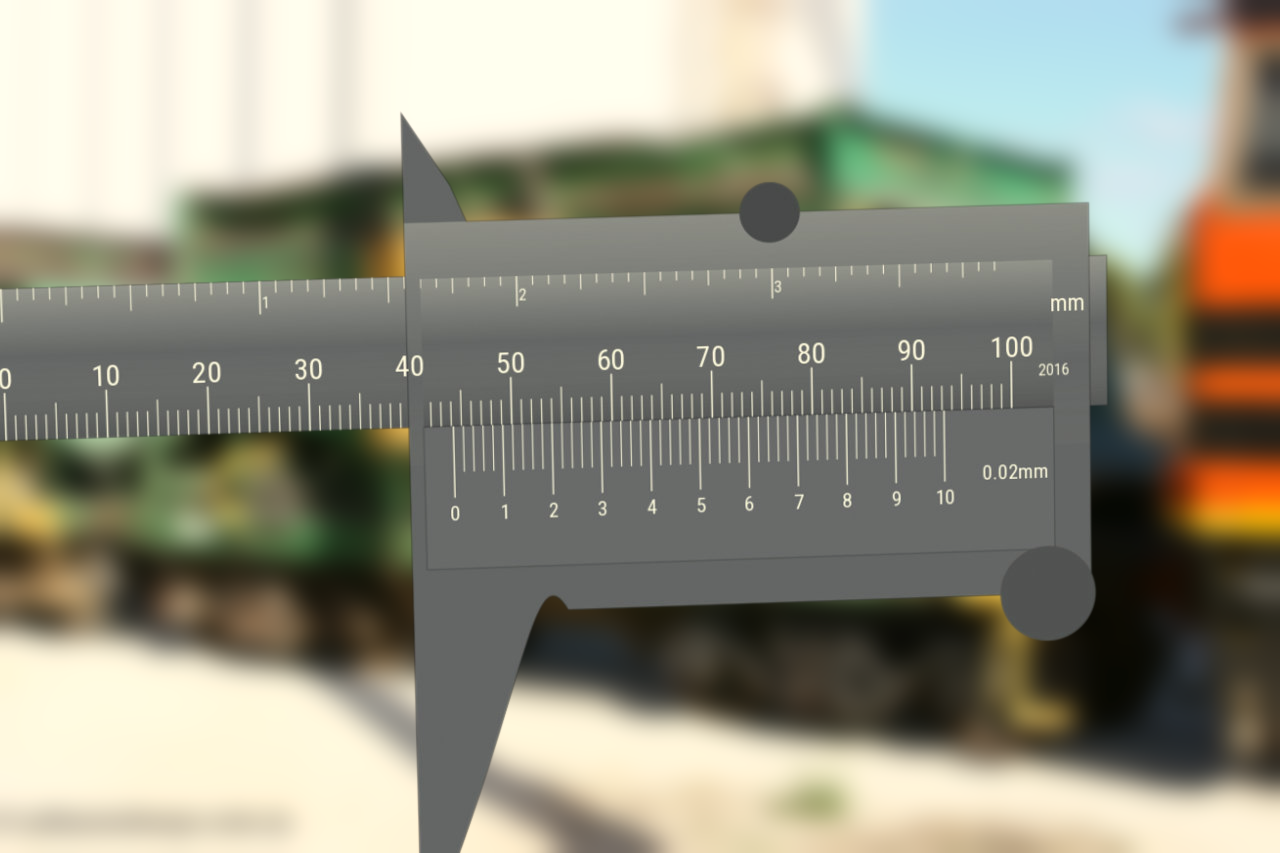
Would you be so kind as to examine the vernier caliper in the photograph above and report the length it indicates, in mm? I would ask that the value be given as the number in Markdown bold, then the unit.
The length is **44.2** mm
